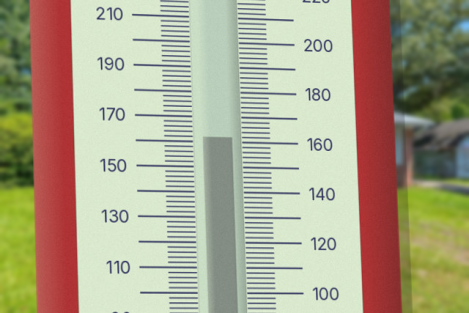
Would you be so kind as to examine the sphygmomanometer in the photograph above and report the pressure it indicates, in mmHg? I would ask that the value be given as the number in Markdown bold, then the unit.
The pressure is **162** mmHg
